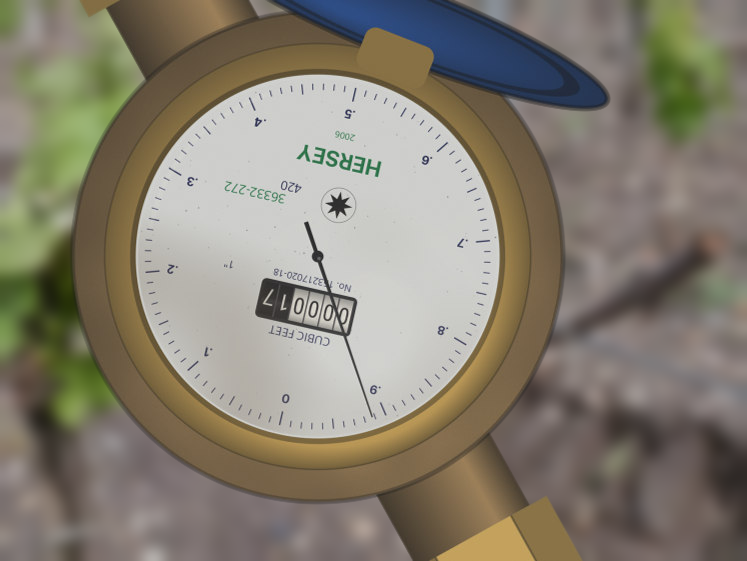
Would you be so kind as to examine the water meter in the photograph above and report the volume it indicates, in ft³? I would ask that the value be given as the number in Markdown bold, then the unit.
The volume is **16.91** ft³
